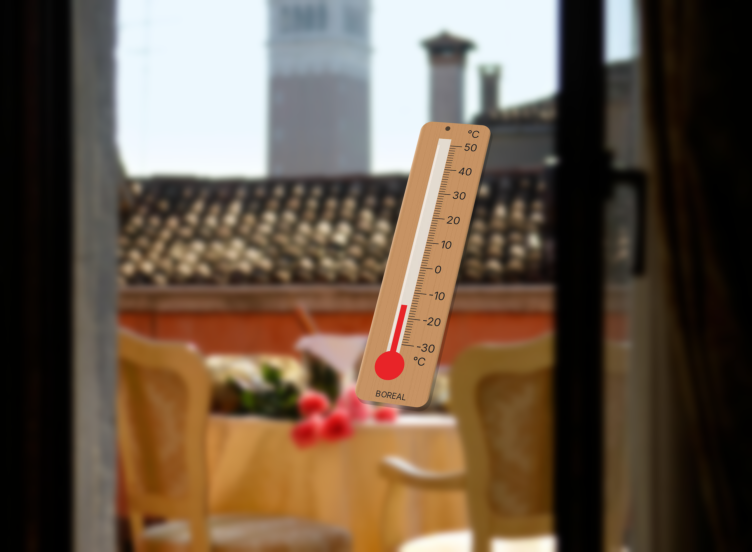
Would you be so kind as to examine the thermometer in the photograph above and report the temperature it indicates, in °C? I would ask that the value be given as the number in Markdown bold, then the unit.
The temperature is **-15** °C
